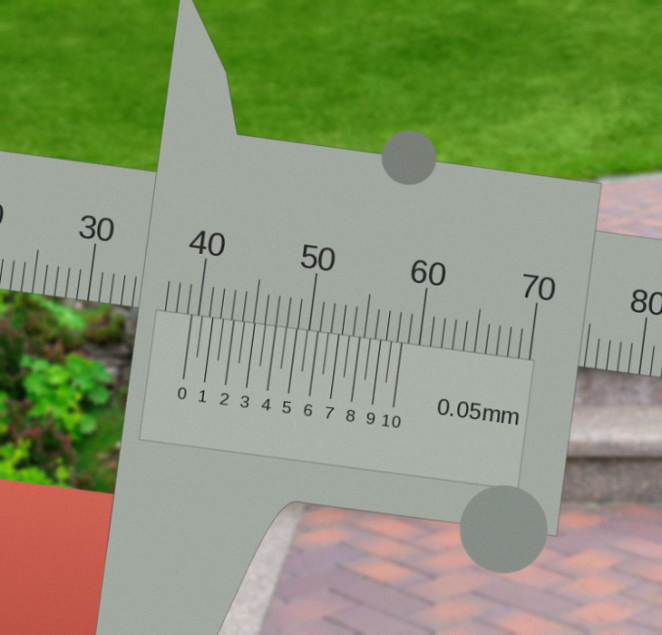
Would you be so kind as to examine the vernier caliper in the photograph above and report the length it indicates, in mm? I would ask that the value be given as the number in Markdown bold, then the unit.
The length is **39.4** mm
